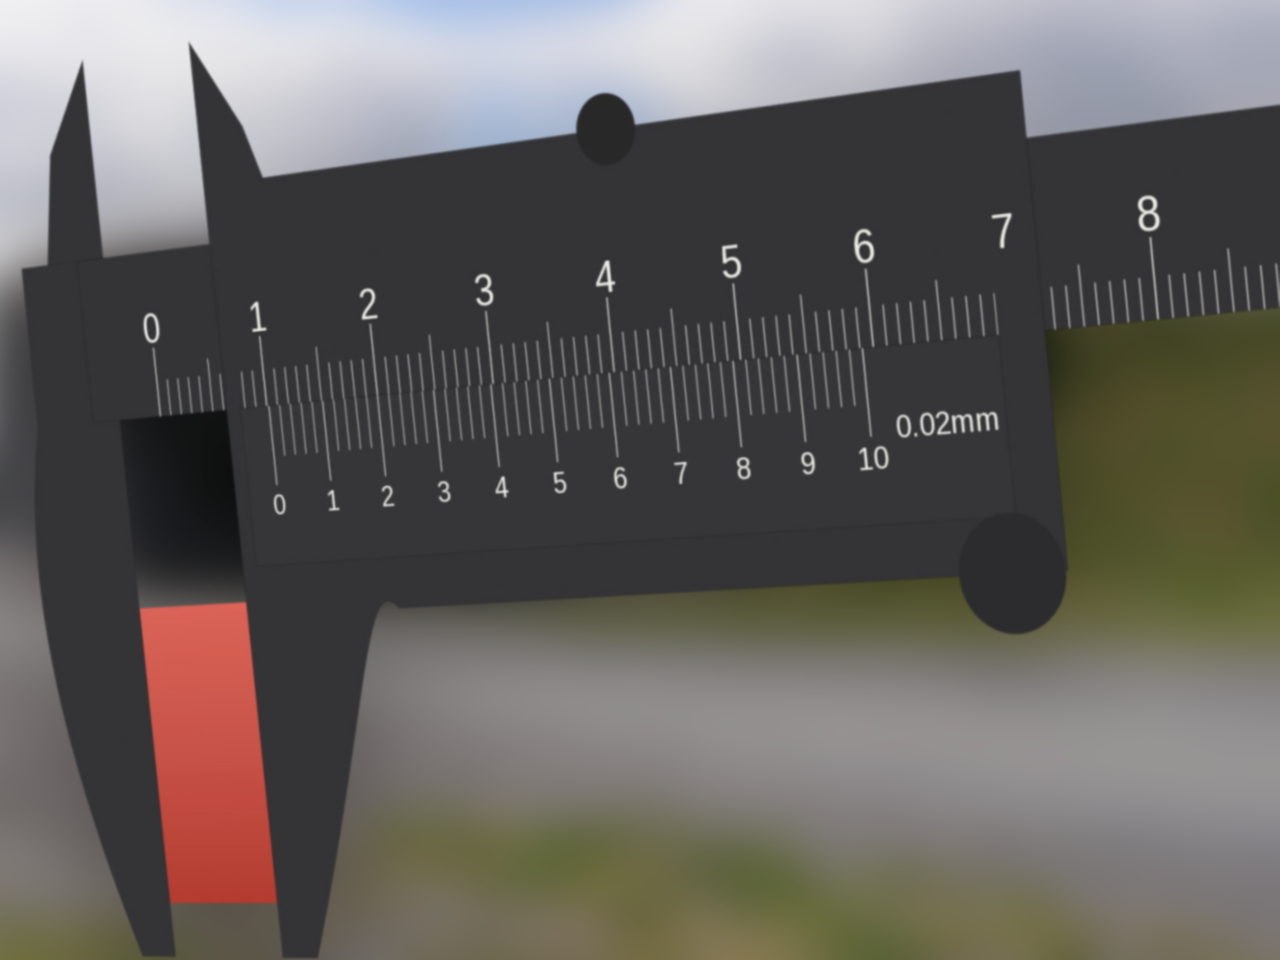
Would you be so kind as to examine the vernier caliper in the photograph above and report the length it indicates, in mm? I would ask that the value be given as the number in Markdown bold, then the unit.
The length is **10.2** mm
